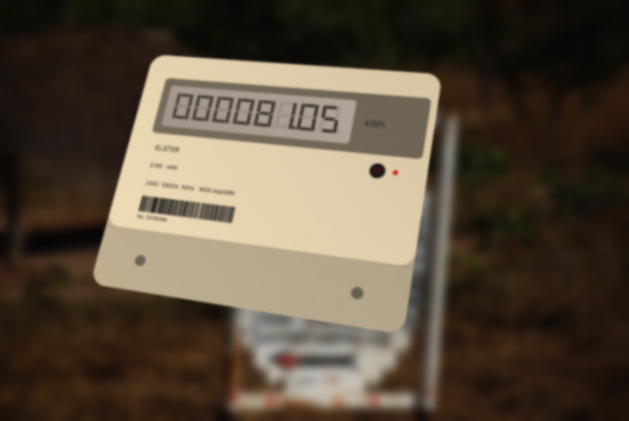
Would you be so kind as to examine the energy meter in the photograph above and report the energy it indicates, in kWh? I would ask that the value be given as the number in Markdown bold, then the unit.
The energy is **81.05** kWh
